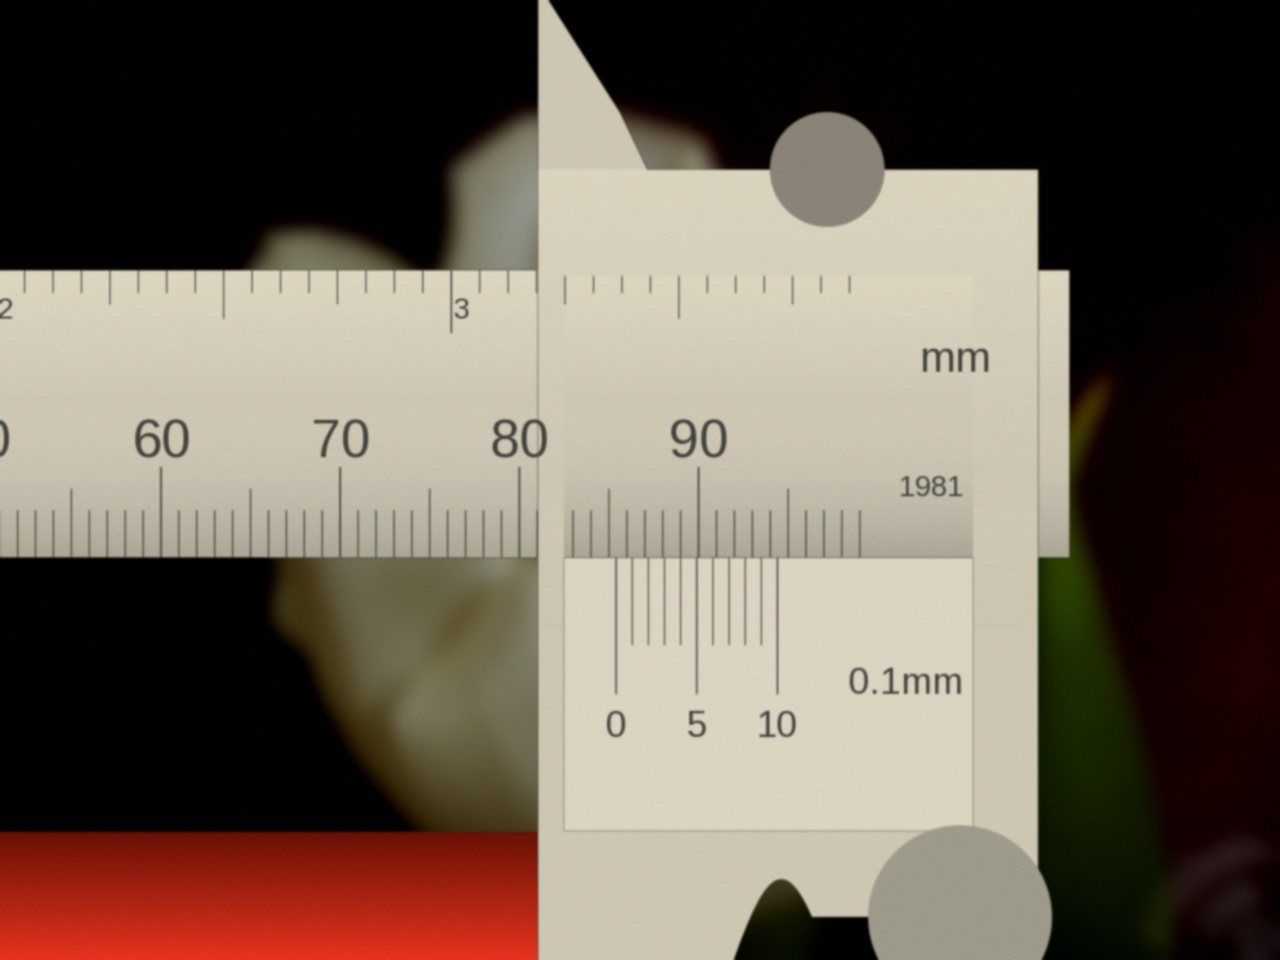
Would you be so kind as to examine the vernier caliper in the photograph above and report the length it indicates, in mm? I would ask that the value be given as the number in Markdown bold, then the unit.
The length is **85.4** mm
